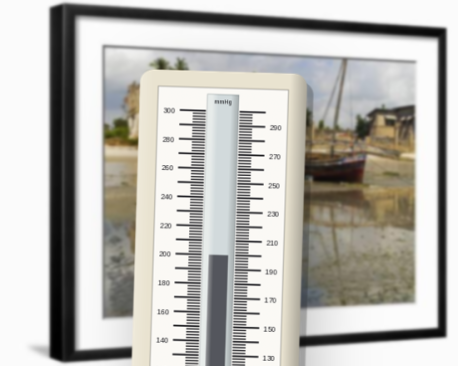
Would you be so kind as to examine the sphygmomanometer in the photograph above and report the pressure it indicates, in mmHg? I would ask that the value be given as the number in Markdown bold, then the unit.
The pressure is **200** mmHg
